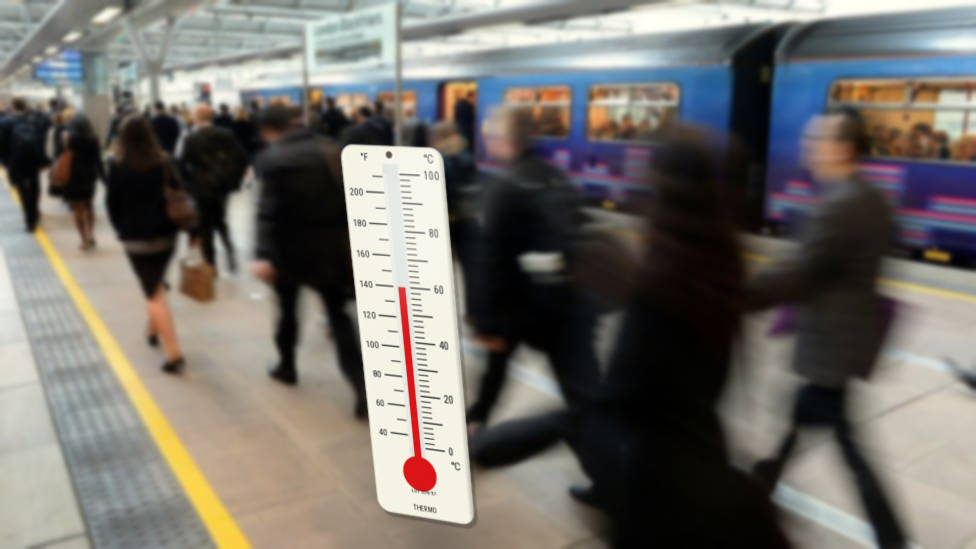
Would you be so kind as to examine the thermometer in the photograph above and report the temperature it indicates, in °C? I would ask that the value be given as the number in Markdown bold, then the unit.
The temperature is **60** °C
